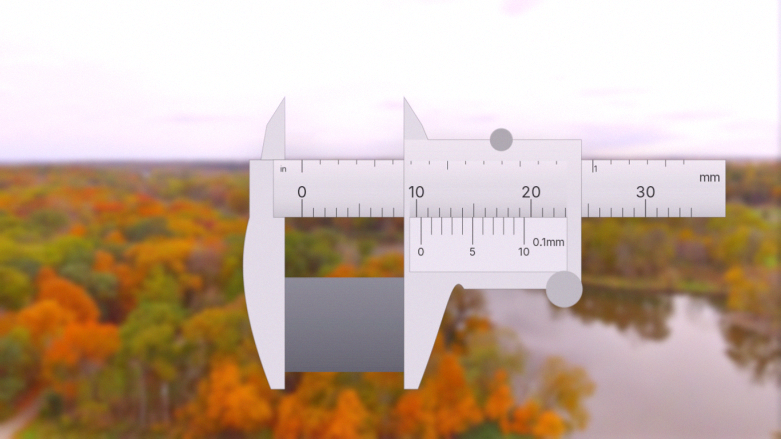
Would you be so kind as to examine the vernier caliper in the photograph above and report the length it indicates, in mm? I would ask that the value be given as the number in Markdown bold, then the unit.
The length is **10.4** mm
